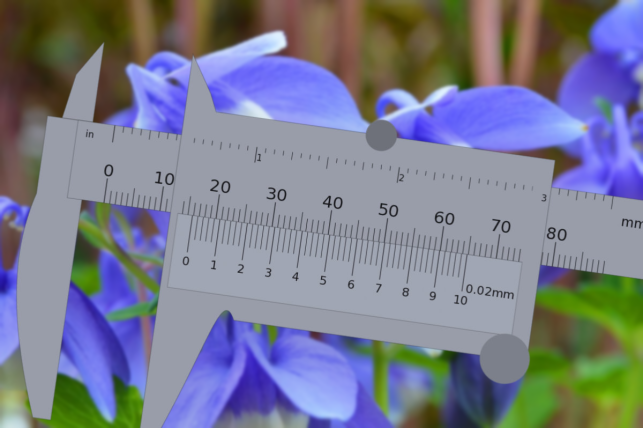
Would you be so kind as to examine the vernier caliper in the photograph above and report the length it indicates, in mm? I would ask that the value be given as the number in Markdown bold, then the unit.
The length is **15.8** mm
